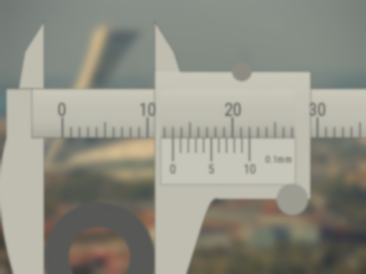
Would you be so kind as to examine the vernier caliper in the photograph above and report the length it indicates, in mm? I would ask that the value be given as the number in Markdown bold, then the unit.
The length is **13.0** mm
